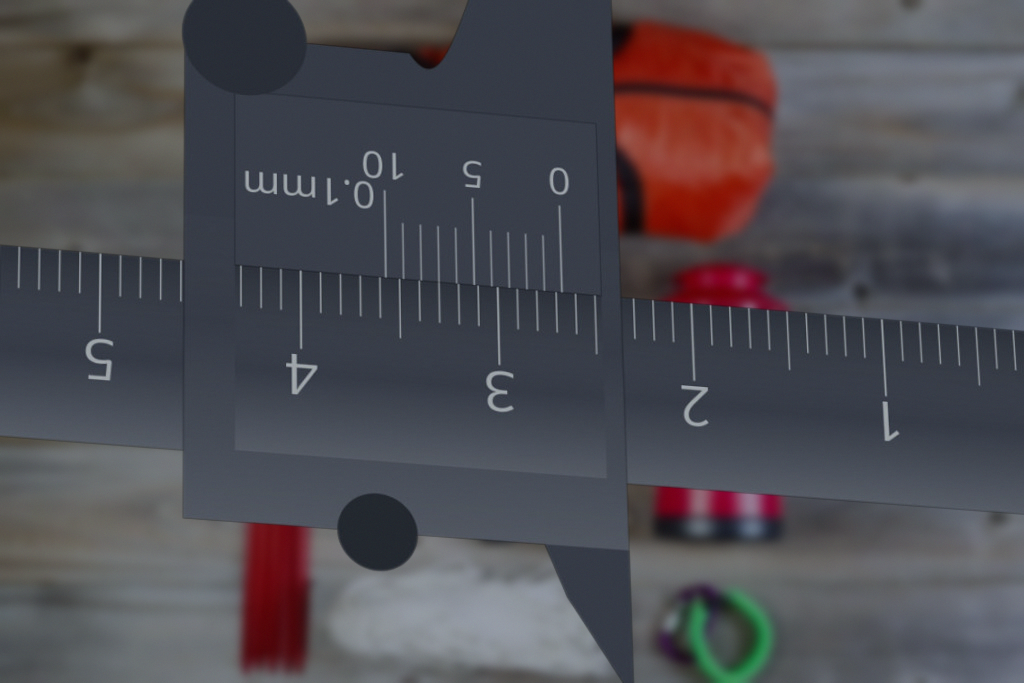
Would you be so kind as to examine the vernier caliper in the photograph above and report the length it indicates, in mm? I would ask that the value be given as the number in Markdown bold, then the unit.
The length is **26.7** mm
